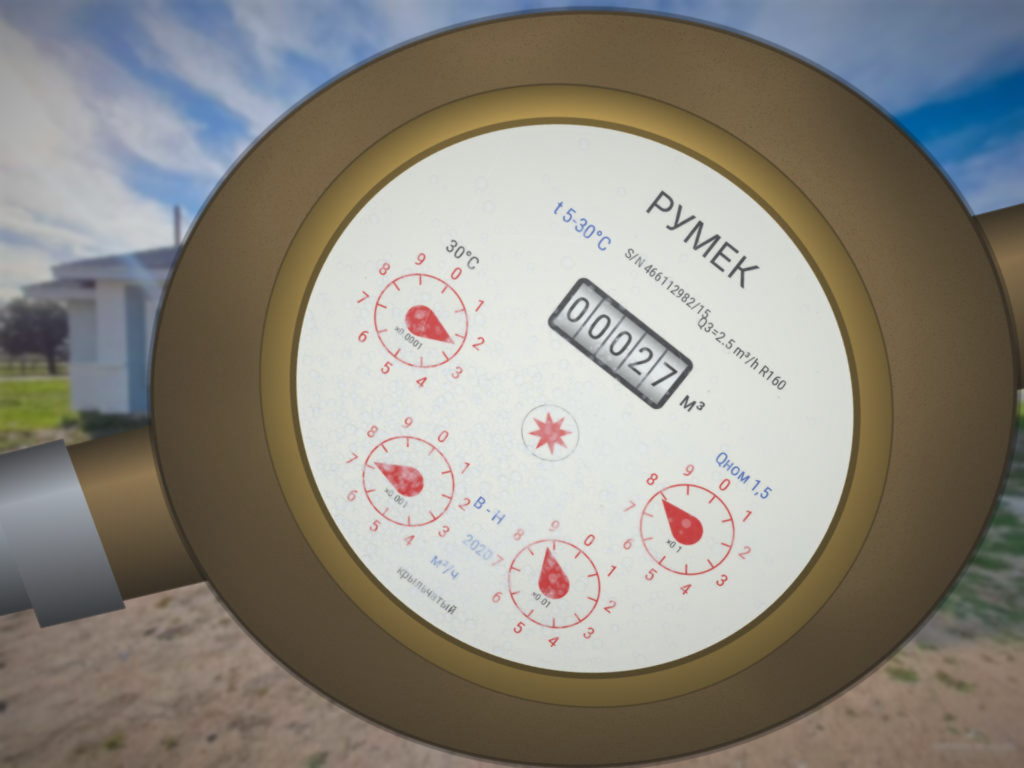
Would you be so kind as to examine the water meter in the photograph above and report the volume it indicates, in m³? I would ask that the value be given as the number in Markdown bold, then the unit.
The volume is **27.7872** m³
